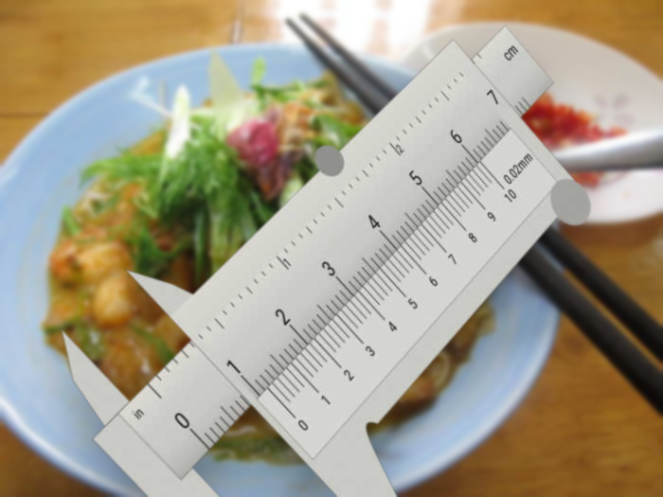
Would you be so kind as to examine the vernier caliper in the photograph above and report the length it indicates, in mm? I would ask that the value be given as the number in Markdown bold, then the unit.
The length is **11.5** mm
